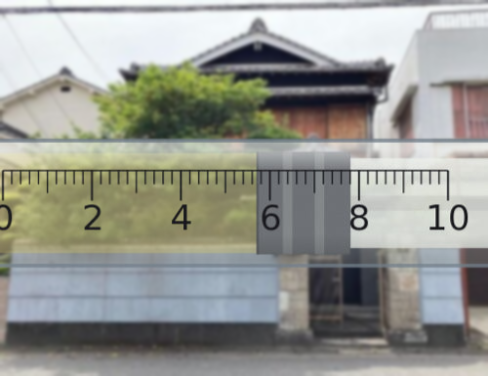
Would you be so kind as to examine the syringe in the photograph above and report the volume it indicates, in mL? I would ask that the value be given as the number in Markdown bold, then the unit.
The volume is **5.7** mL
